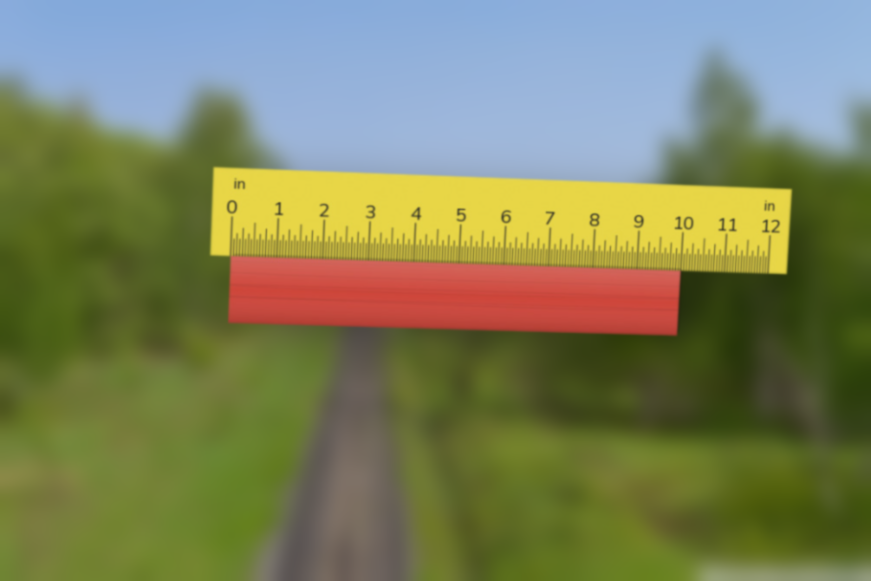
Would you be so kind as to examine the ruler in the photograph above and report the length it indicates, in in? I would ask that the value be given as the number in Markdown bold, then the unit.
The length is **10** in
